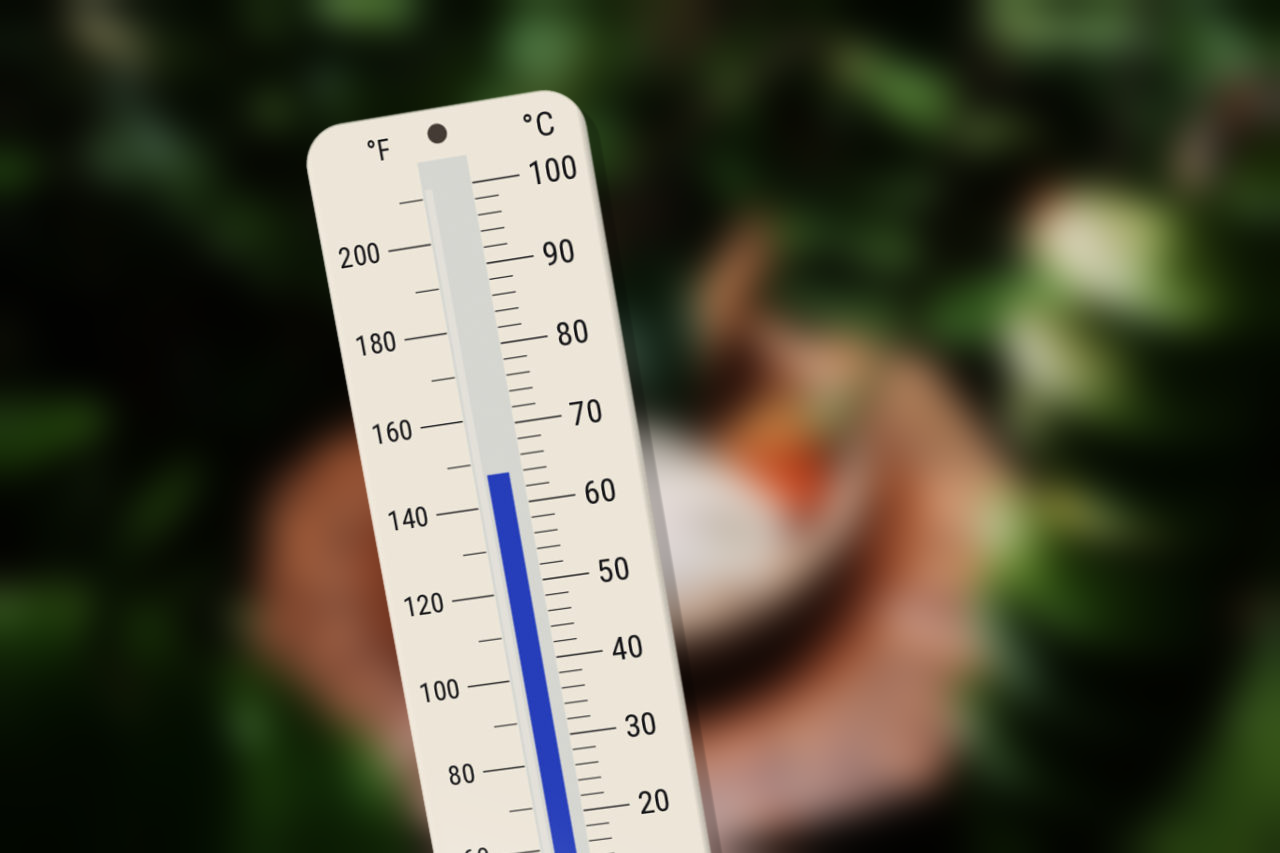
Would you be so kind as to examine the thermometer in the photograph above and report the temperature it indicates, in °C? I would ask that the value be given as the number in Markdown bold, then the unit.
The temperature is **64** °C
